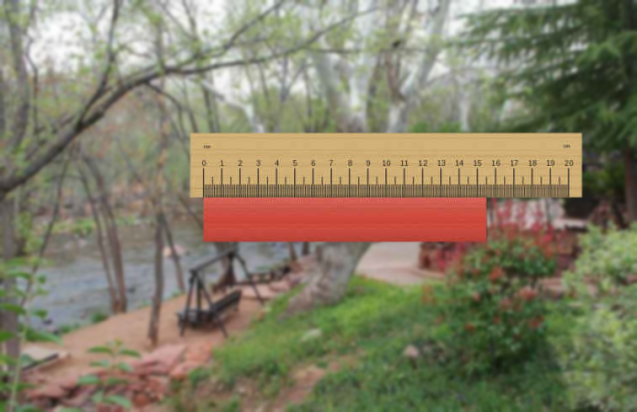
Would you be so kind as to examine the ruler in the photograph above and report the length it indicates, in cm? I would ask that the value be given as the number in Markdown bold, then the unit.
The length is **15.5** cm
